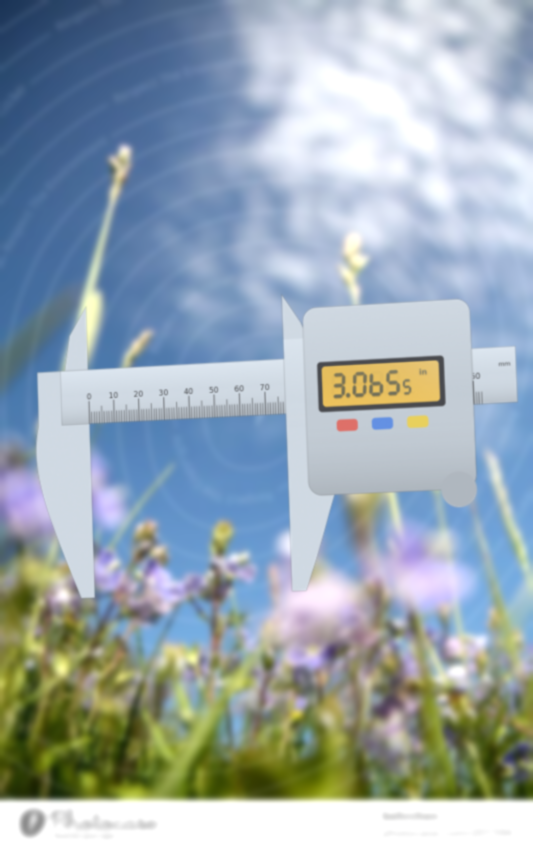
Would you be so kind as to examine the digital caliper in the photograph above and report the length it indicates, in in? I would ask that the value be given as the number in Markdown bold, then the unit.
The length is **3.0655** in
